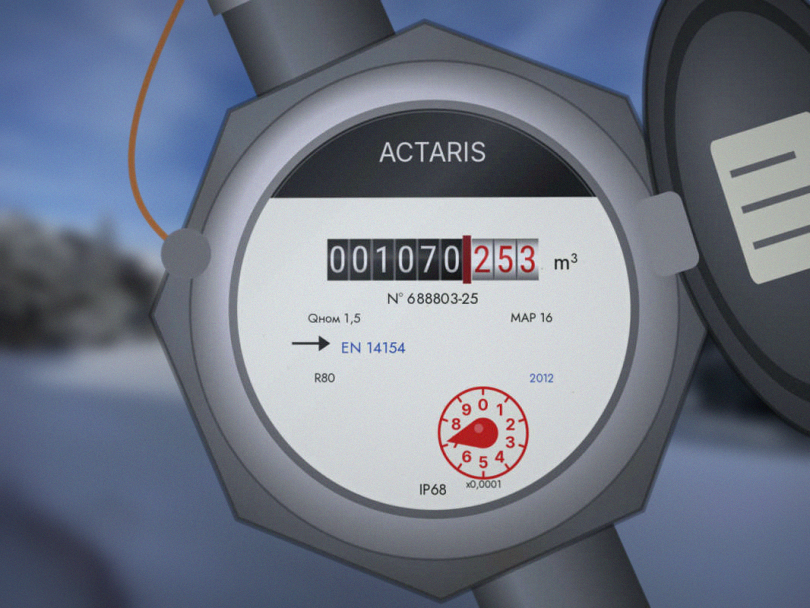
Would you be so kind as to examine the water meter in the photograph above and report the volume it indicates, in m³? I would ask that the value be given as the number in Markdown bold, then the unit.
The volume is **1070.2537** m³
